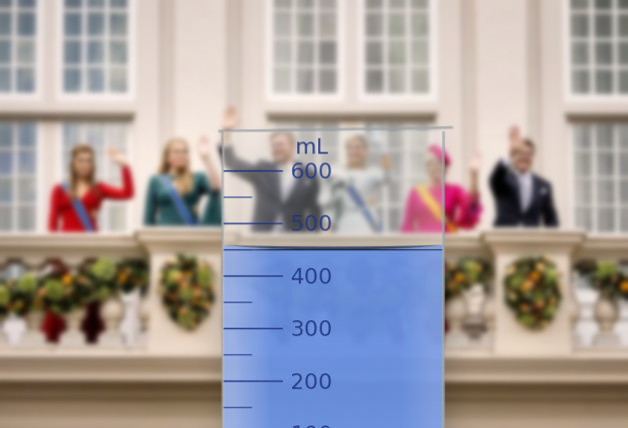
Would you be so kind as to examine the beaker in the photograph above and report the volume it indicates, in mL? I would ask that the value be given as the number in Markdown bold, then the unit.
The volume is **450** mL
